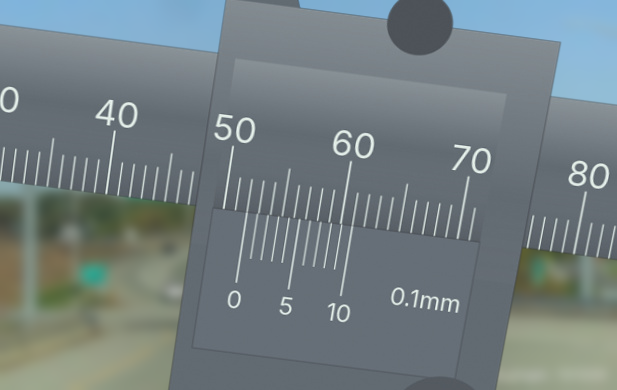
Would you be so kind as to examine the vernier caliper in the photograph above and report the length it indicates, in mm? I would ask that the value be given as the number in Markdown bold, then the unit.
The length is **52.0** mm
